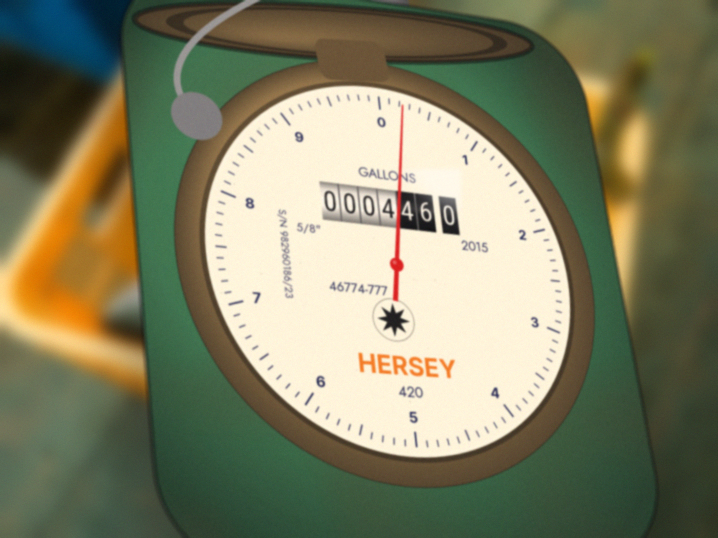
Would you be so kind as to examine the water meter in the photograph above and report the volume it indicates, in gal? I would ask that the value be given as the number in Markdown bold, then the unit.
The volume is **4460.2** gal
